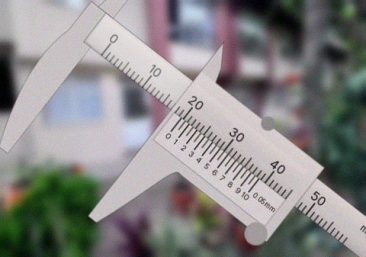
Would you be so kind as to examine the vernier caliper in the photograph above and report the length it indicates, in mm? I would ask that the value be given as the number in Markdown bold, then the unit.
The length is **19.6** mm
